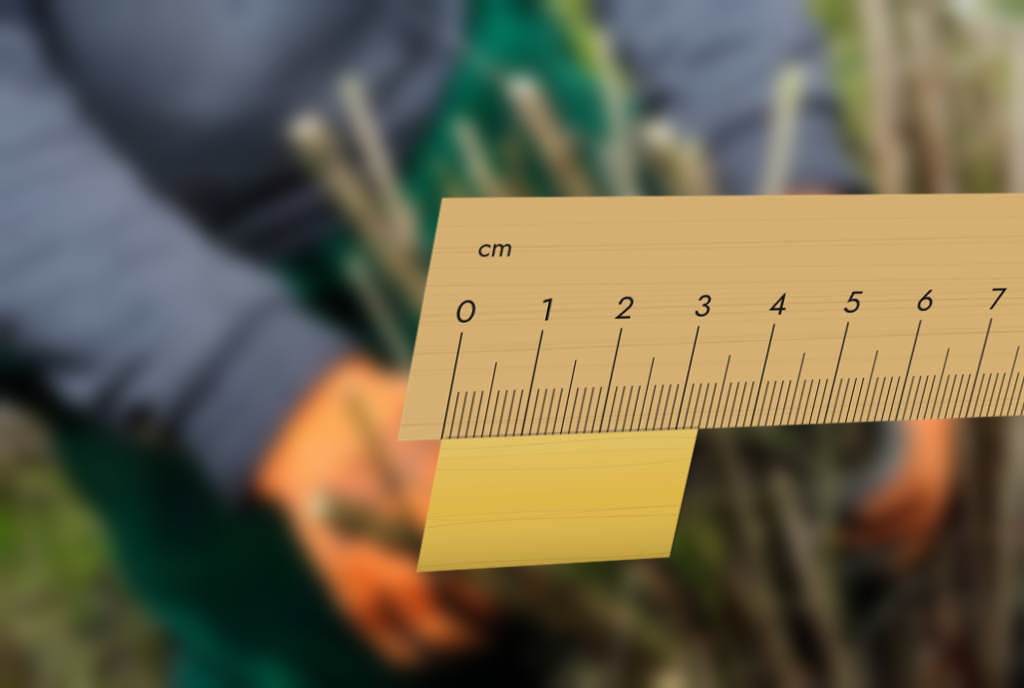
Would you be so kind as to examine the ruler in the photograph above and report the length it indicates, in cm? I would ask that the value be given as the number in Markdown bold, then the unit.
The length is **3.3** cm
